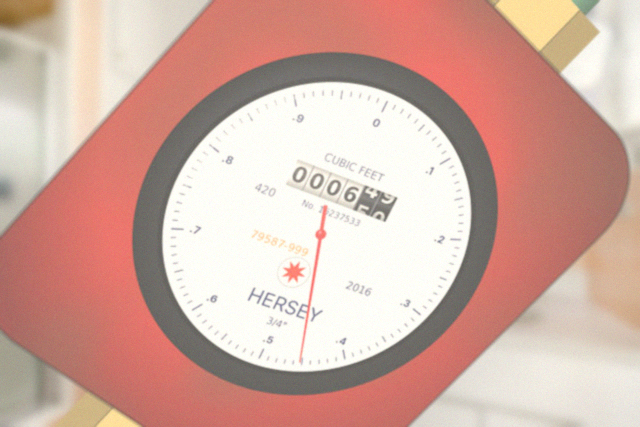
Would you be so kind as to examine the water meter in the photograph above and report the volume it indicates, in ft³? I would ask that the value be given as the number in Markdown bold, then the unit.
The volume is **649.45** ft³
